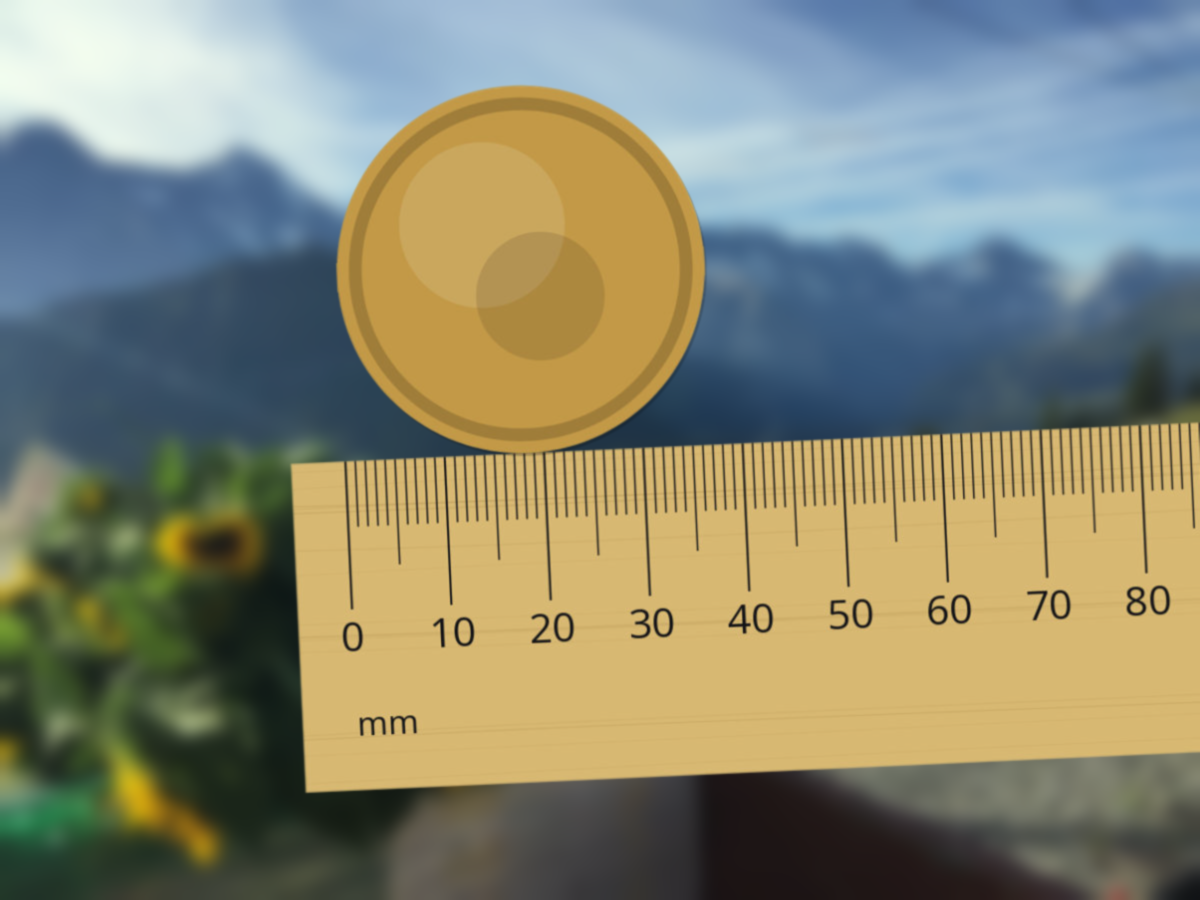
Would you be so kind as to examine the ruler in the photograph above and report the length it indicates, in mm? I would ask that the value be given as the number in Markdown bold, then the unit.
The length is **37** mm
